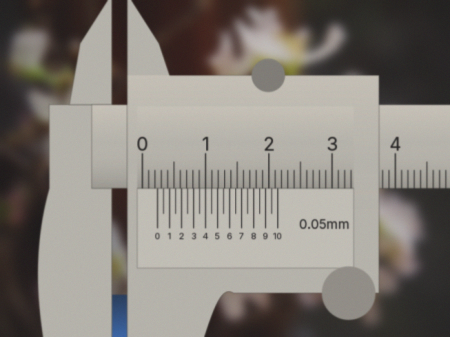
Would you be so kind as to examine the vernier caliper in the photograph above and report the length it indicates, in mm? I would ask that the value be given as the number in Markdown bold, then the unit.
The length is **2.4** mm
